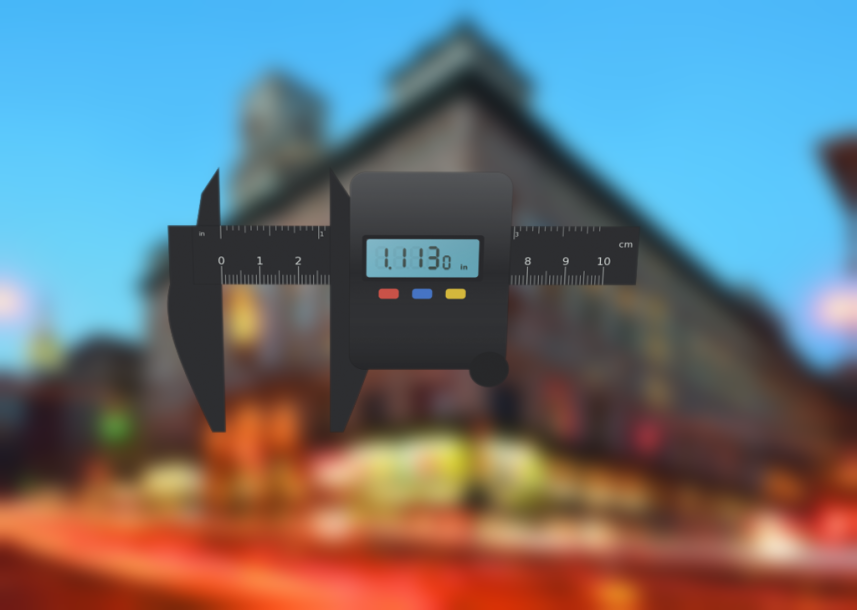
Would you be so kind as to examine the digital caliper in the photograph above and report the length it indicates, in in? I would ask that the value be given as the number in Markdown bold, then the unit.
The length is **1.1130** in
